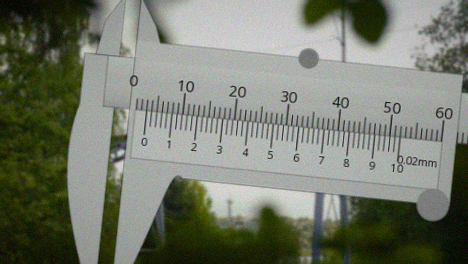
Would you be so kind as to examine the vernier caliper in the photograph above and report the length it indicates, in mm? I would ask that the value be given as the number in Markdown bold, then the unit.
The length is **3.0** mm
